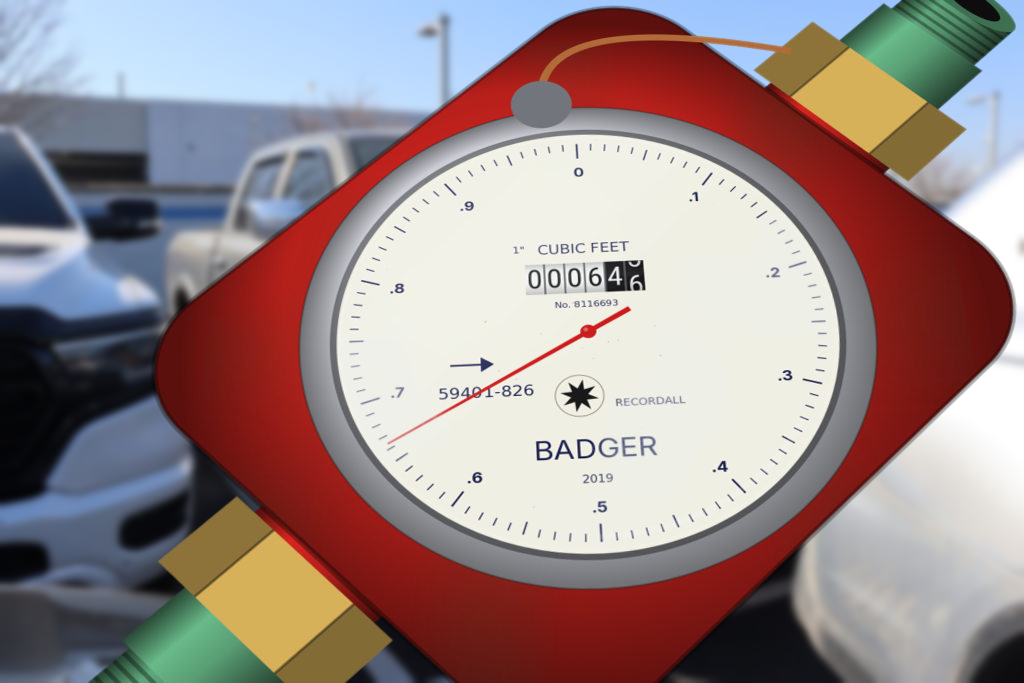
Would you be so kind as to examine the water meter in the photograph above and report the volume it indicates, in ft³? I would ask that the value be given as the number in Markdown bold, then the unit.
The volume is **645.66** ft³
